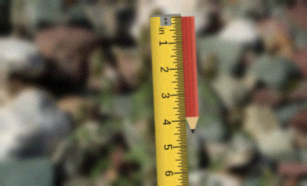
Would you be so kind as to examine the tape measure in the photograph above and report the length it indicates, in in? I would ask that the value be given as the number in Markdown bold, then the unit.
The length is **4.5** in
